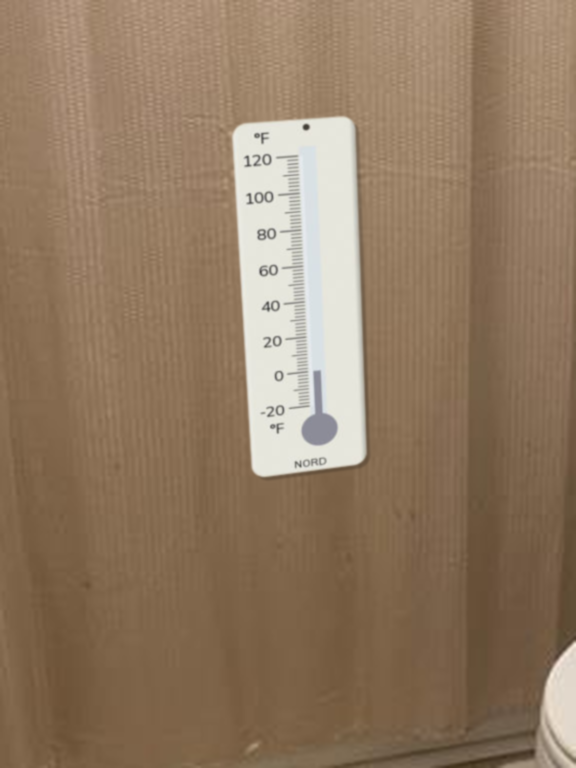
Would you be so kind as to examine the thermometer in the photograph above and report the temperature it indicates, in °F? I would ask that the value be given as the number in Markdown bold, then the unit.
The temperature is **0** °F
